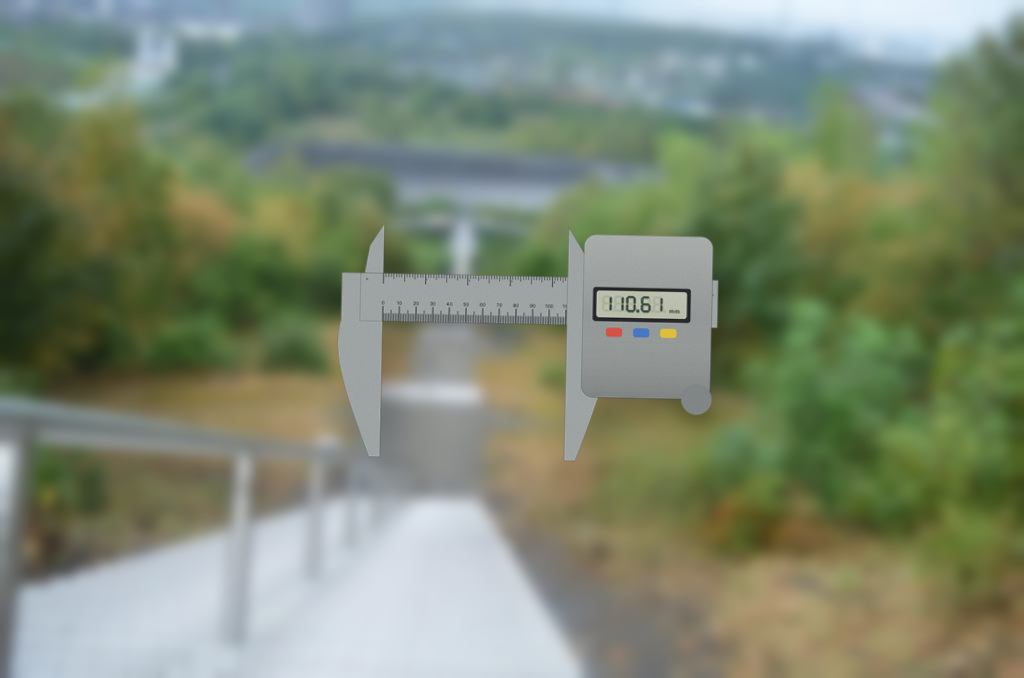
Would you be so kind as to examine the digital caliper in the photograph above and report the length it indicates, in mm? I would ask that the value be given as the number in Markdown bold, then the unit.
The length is **110.61** mm
